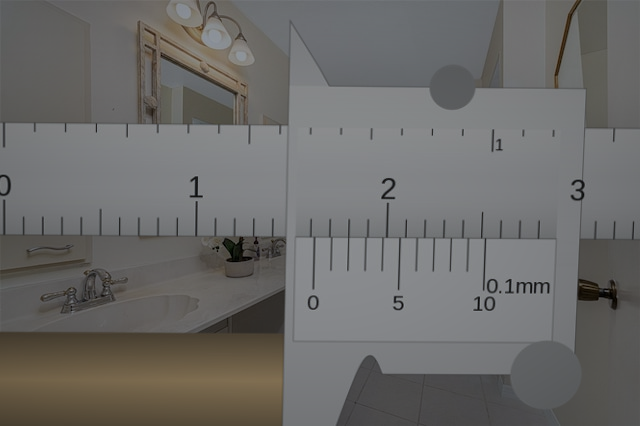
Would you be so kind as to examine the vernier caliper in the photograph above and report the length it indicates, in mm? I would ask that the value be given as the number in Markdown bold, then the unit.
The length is **16.2** mm
